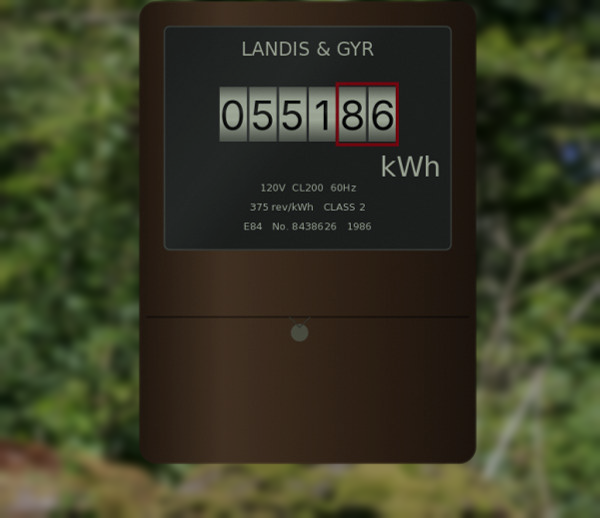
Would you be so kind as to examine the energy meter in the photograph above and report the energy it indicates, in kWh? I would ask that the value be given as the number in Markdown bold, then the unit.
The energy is **551.86** kWh
